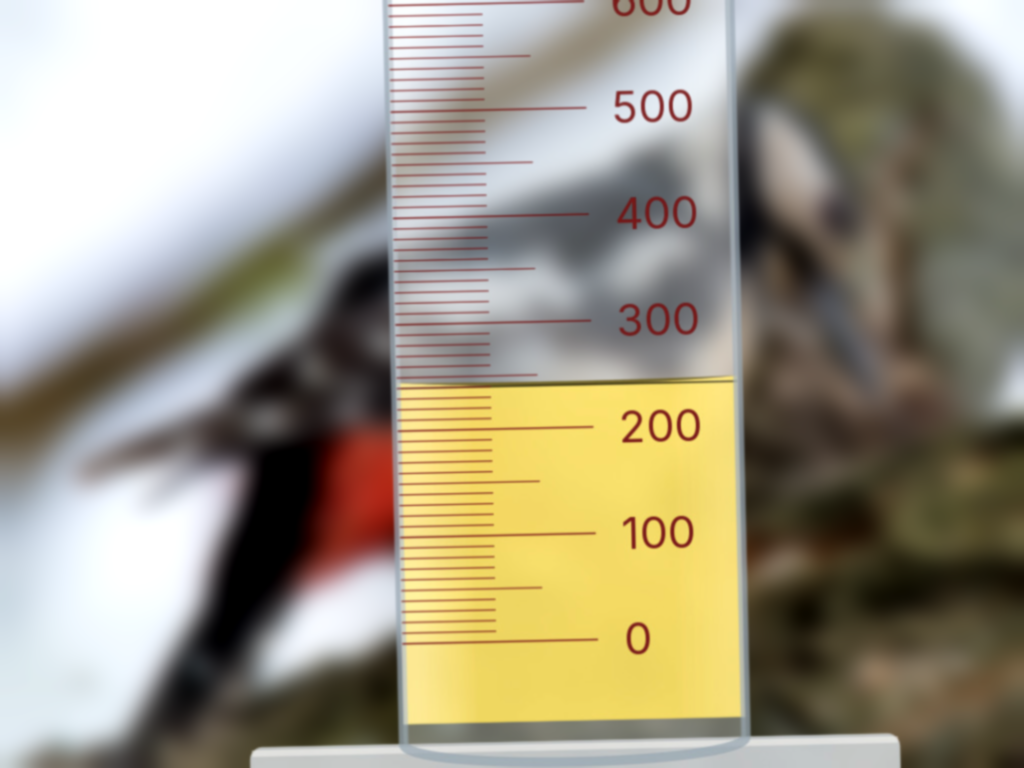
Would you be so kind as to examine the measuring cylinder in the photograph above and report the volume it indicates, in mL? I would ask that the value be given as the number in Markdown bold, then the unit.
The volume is **240** mL
